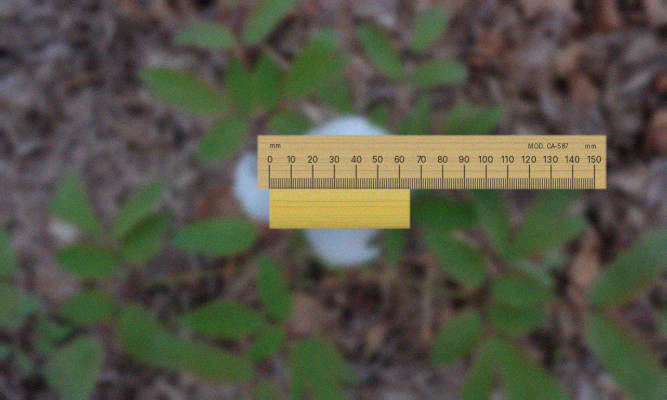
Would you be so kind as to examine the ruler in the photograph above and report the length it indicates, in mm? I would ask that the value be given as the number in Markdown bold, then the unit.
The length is **65** mm
